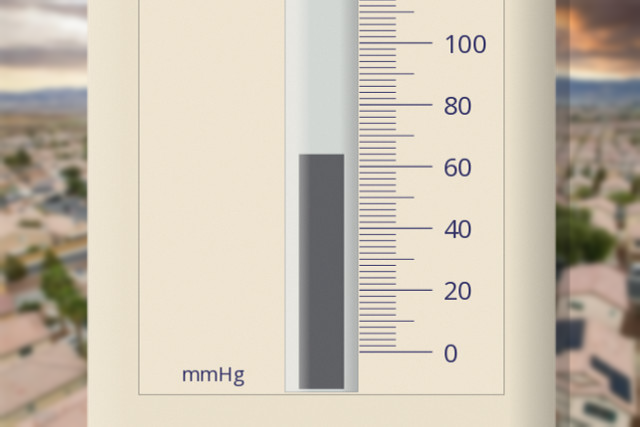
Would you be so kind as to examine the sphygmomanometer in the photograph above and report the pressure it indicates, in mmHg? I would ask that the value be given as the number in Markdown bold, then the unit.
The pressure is **64** mmHg
